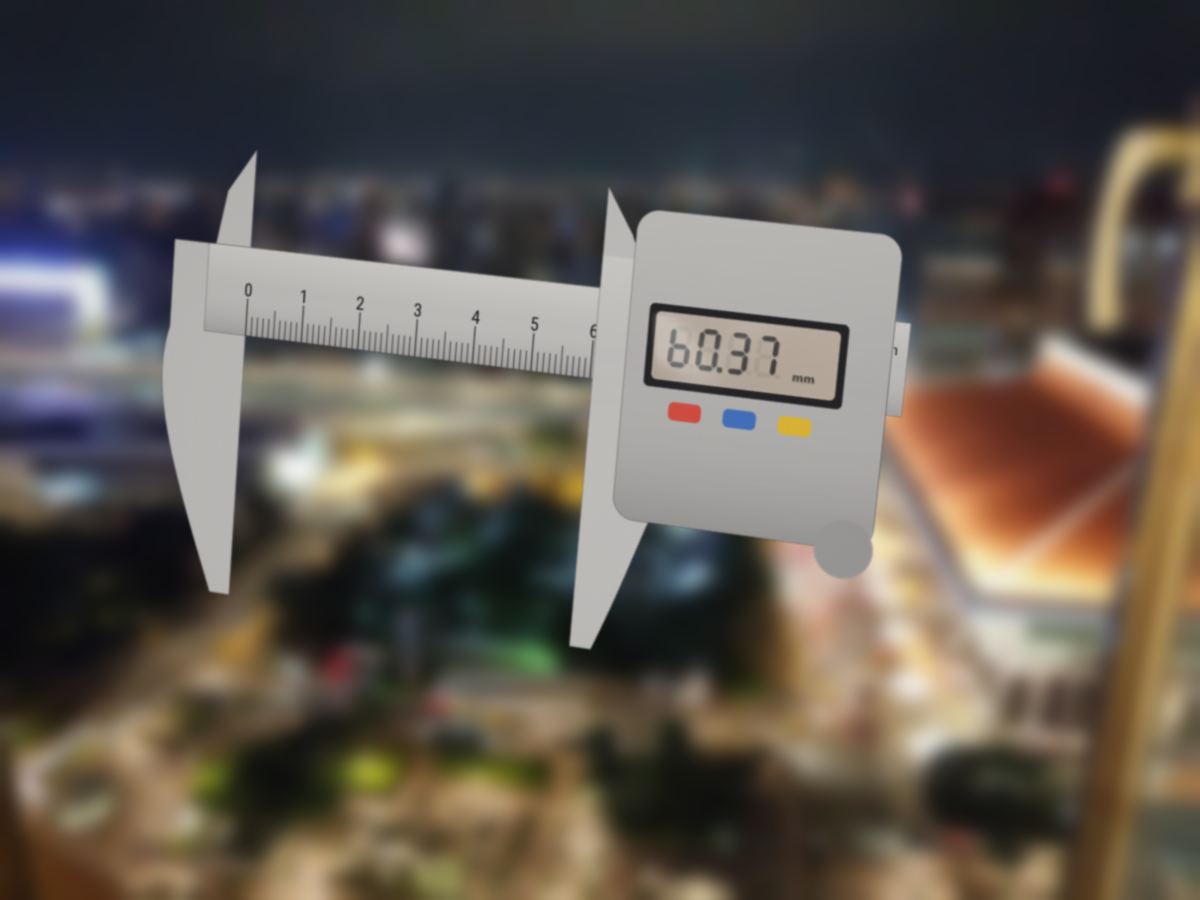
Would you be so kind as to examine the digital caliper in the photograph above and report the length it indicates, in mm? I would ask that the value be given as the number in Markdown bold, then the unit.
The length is **60.37** mm
